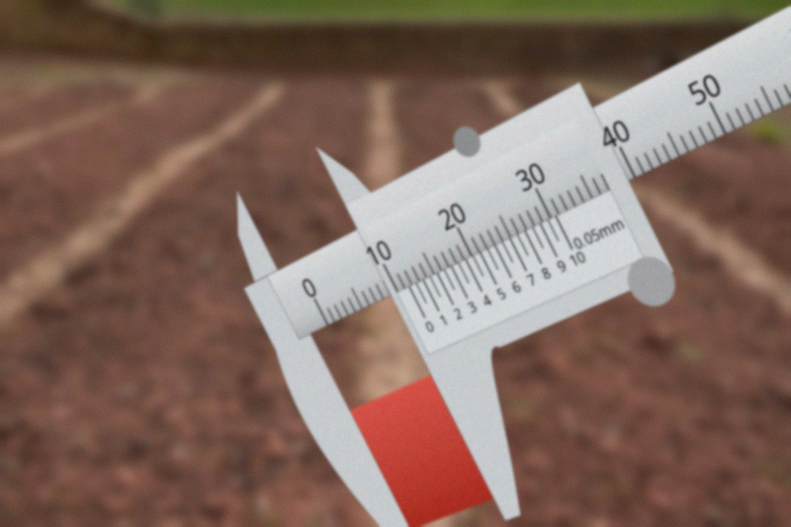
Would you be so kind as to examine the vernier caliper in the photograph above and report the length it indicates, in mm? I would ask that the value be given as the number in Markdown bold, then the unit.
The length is **11.6** mm
